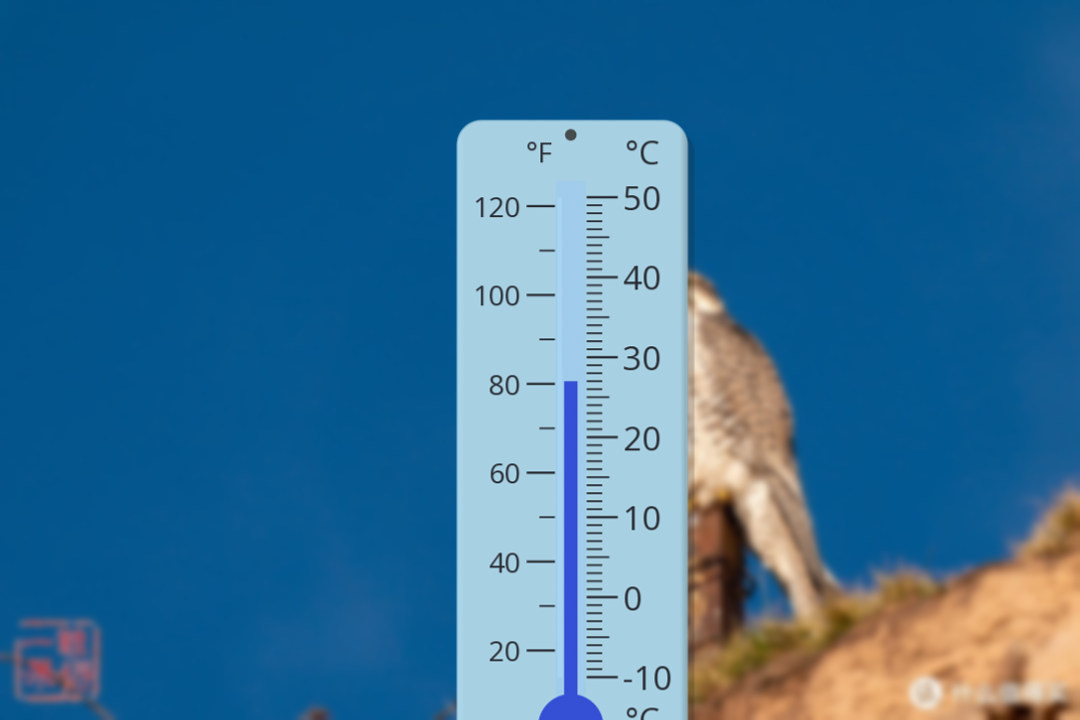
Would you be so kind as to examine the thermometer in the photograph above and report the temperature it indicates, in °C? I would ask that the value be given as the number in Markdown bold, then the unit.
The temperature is **27** °C
